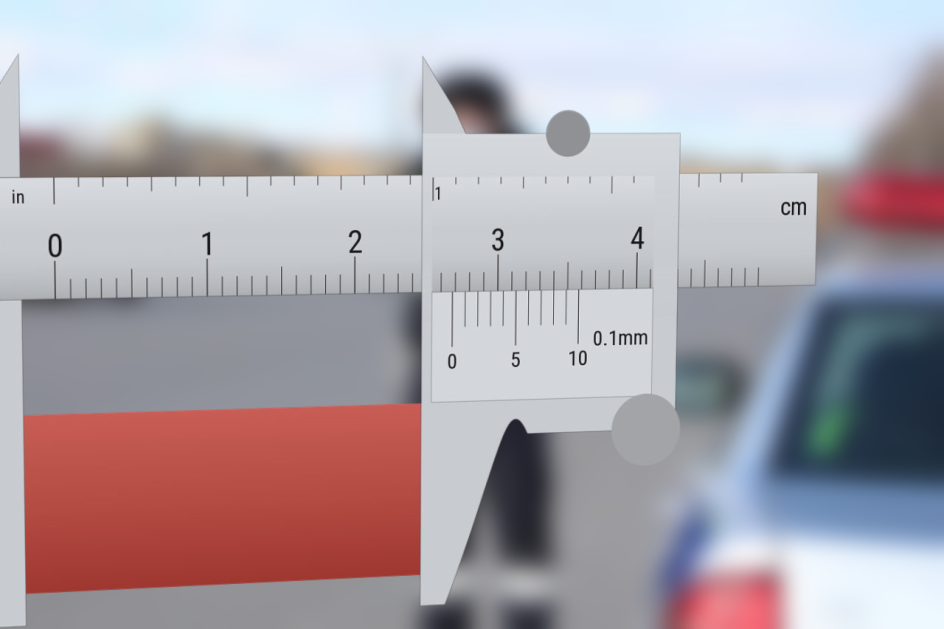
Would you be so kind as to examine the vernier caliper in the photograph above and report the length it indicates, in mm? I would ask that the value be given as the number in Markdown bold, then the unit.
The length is **26.8** mm
